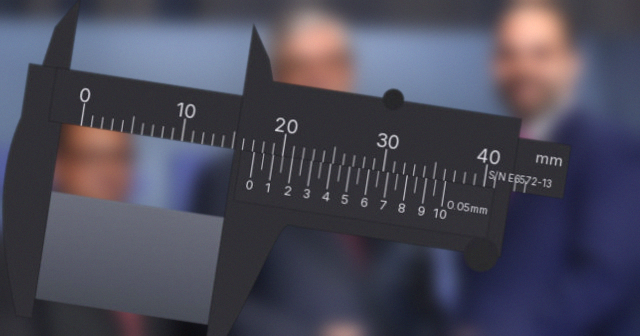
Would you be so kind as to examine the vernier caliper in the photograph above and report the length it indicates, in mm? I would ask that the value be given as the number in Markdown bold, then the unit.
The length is **17.2** mm
